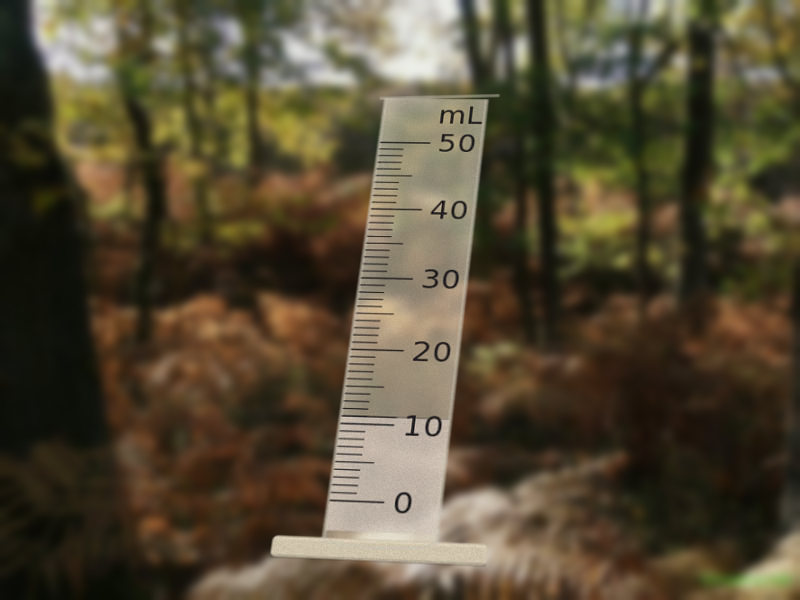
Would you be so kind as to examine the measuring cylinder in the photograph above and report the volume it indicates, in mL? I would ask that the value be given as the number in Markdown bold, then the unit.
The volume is **11** mL
